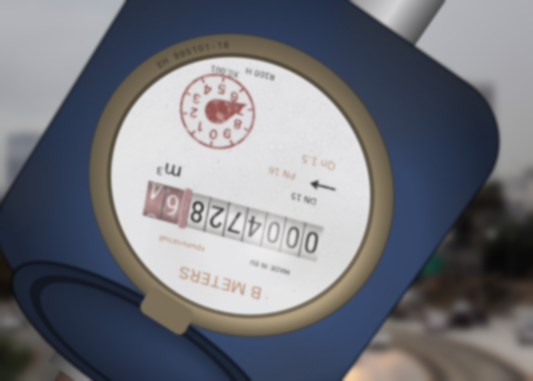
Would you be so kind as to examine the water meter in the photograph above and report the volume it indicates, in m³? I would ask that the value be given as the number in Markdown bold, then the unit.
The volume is **4728.636** m³
